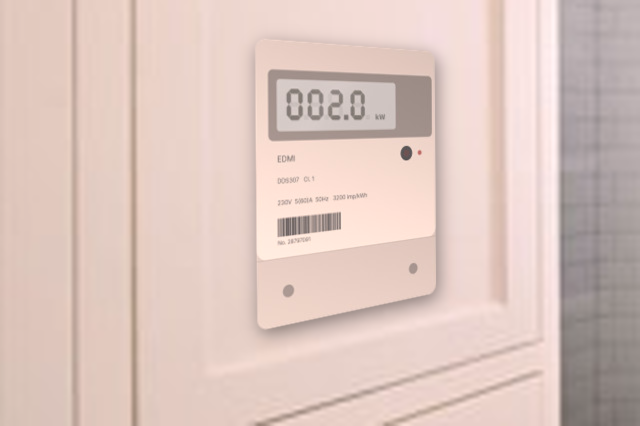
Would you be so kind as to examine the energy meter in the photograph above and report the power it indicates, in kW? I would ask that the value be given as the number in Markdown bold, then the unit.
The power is **2.0** kW
